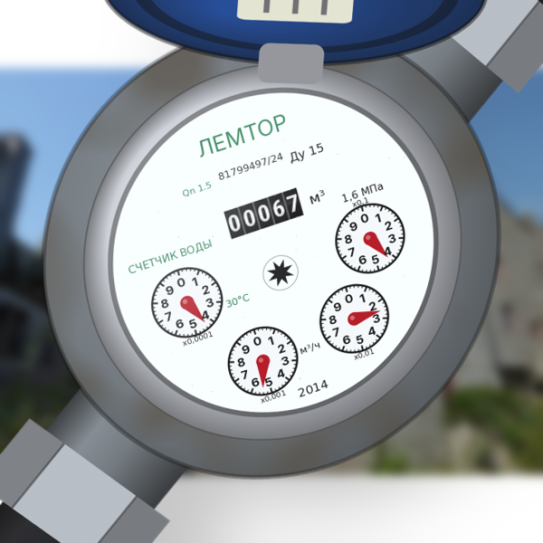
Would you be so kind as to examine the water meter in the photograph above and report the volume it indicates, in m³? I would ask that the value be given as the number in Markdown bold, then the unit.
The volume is **67.4254** m³
